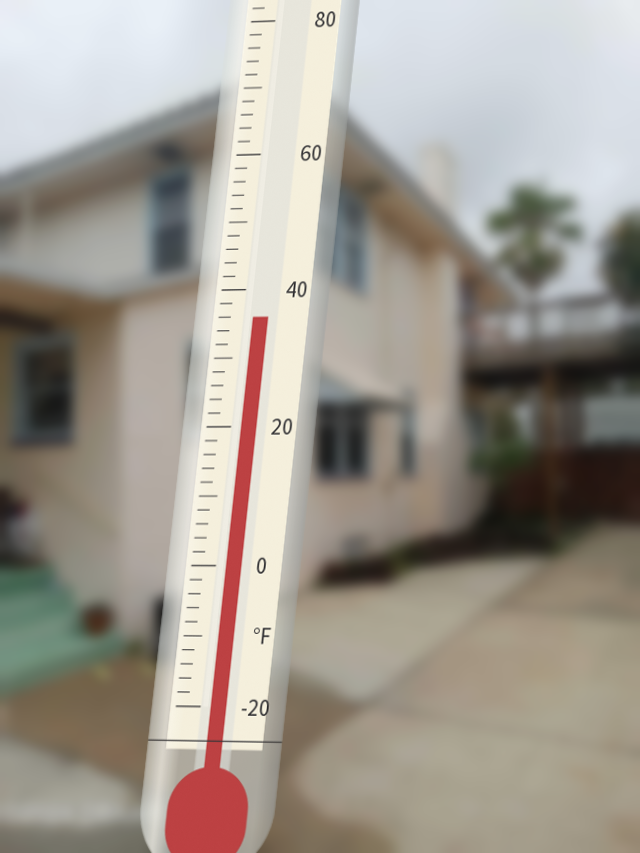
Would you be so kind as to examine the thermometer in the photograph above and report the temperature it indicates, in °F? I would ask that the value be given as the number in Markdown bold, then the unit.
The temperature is **36** °F
